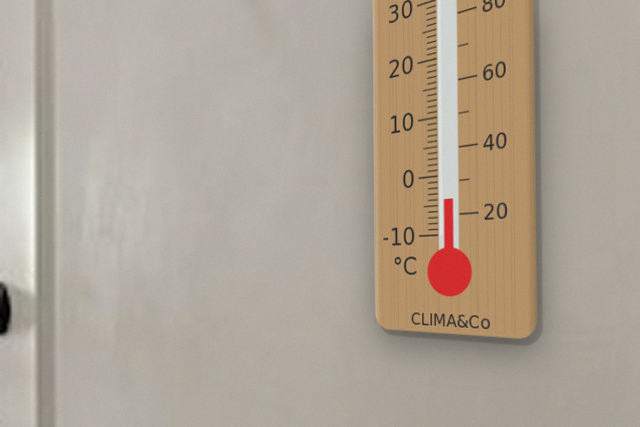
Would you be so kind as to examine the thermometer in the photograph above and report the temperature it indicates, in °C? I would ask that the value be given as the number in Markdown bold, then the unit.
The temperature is **-4** °C
